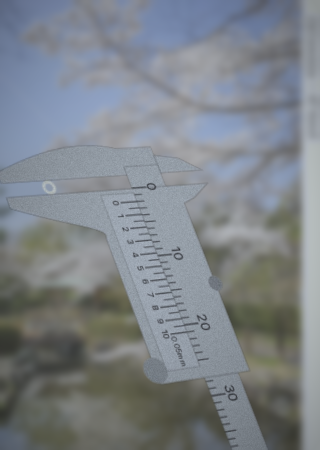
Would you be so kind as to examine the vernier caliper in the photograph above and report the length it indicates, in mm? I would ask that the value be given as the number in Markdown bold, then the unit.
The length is **2.0** mm
